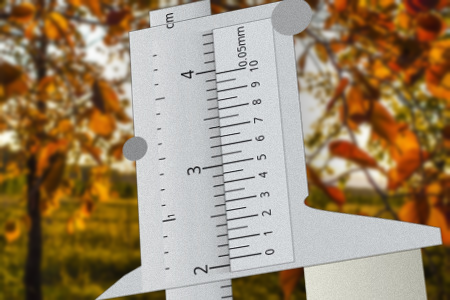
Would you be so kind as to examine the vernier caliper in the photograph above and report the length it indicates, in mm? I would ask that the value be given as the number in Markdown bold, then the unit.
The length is **20.6** mm
